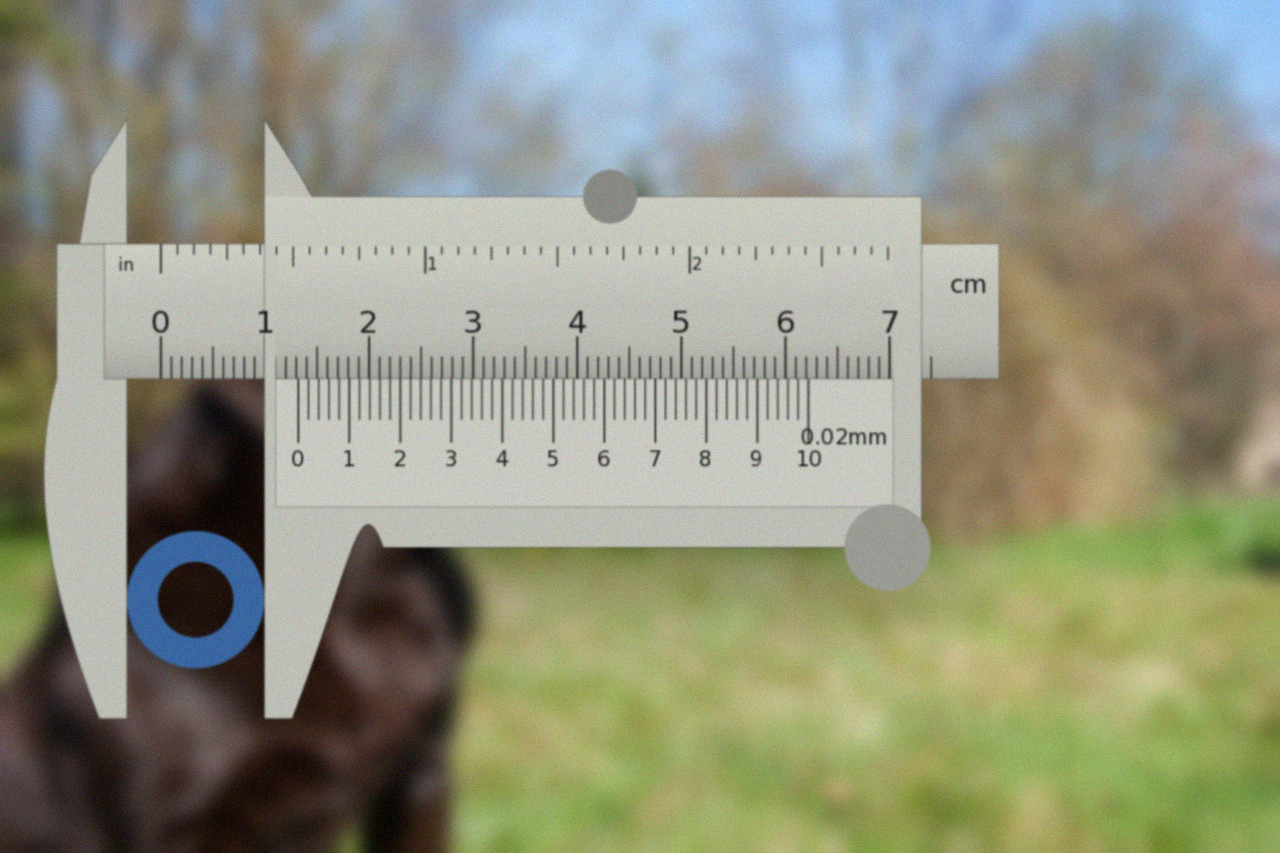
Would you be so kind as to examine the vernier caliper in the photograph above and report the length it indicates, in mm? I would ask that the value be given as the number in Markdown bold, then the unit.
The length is **13.2** mm
